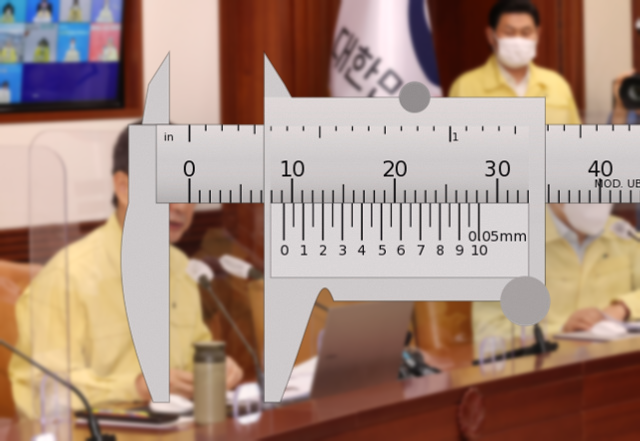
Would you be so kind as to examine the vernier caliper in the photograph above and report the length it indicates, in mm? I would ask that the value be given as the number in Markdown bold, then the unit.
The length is **9.2** mm
